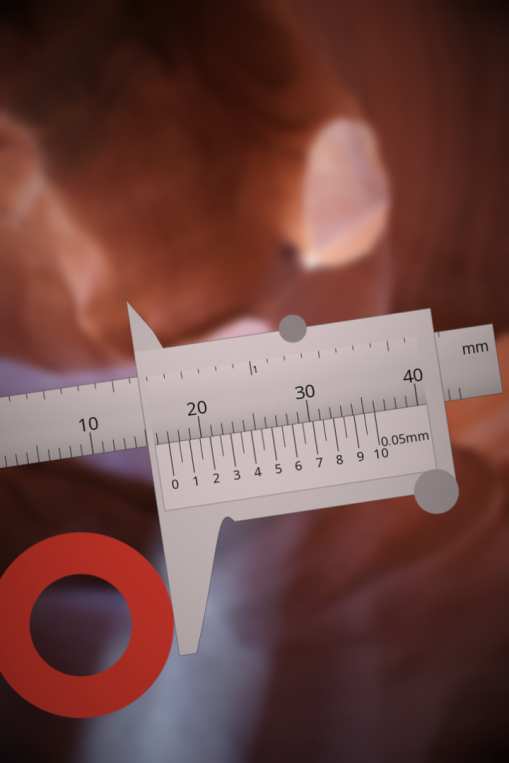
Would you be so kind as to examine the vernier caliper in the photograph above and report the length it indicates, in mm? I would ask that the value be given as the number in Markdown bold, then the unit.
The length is **17.0** mm
